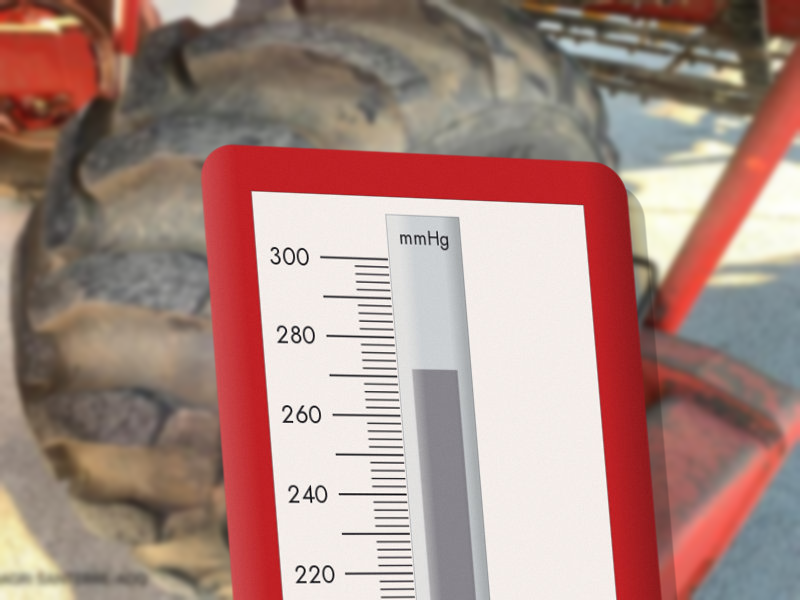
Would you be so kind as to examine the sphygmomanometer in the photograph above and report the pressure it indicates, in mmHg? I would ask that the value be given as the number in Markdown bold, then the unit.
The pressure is **272** mmHg
